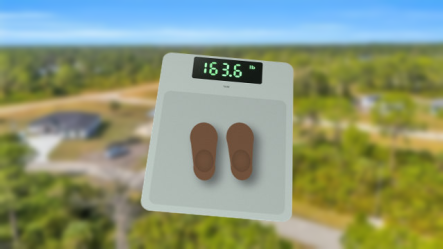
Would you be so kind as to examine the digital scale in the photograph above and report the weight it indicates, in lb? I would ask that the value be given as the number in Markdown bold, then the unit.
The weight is **163.6** lb
